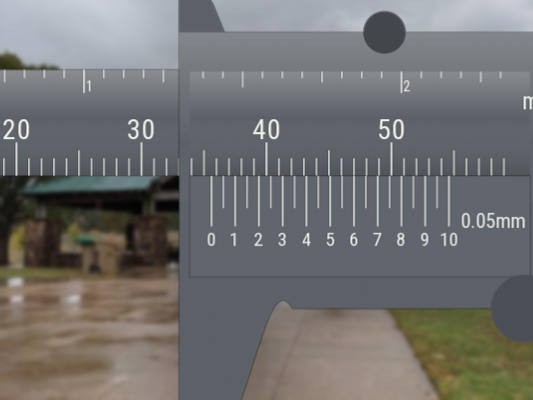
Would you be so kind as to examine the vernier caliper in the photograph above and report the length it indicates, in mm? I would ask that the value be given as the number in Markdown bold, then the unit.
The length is **35.6** mm
